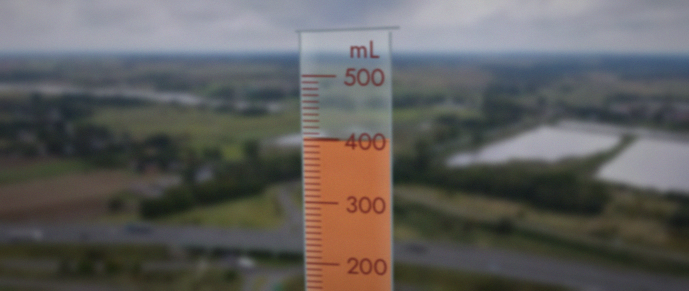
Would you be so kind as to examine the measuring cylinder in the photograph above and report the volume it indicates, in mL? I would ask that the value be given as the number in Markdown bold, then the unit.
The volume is **400** mL
